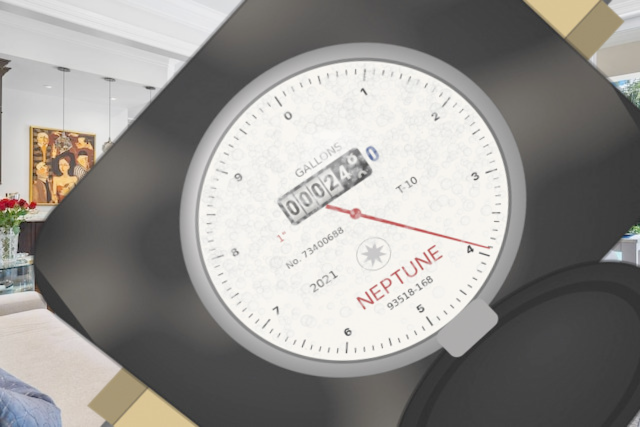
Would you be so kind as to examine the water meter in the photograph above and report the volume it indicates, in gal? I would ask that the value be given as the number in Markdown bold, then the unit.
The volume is **2483.9** gal
